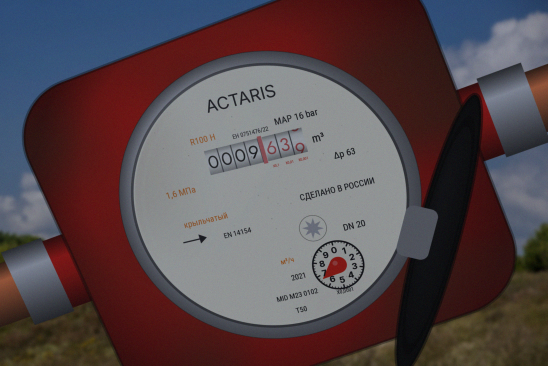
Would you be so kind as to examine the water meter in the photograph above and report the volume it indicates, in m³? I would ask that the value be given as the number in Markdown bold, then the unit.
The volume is **9.6386** m³
